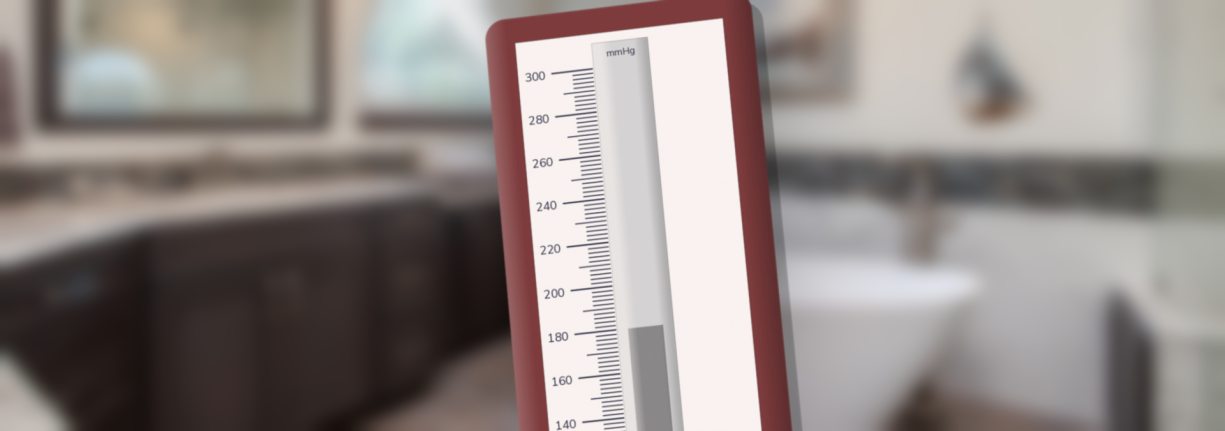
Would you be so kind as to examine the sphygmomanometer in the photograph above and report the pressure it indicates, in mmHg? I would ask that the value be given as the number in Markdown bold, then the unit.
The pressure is **180** mmHg
